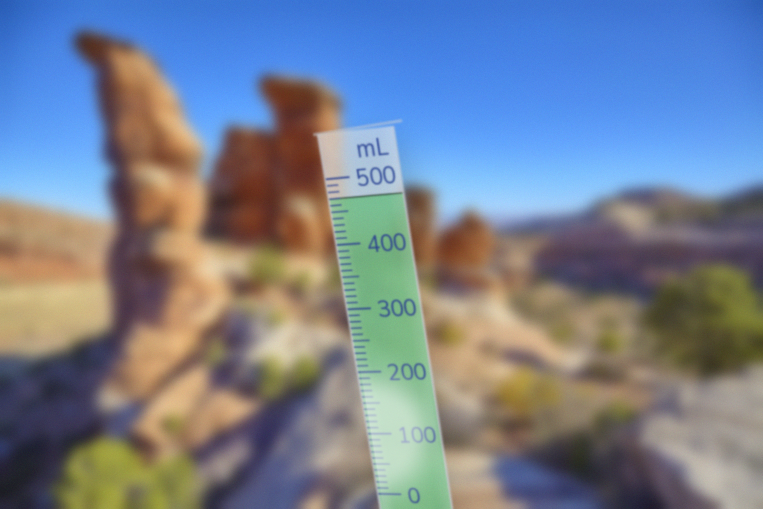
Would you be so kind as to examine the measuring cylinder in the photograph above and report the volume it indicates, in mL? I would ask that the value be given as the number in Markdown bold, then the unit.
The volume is **470** mL
